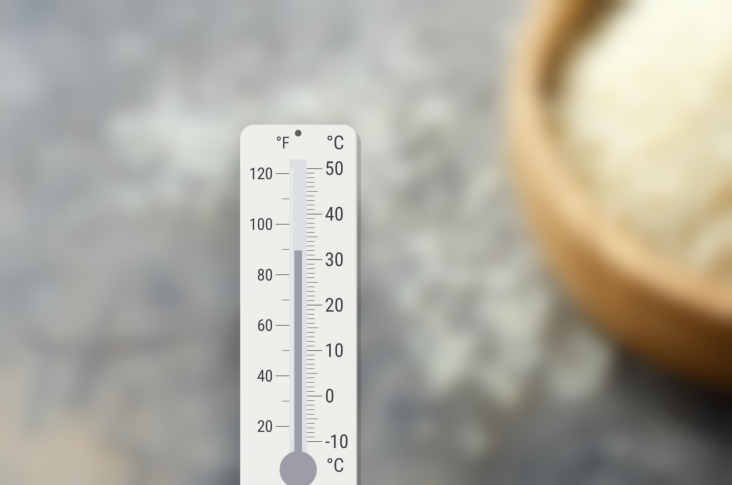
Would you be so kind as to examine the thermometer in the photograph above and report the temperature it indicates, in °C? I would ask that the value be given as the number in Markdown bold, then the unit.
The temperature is **32** °C
